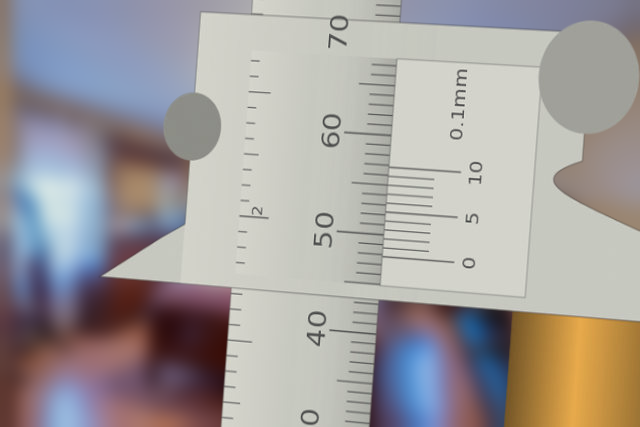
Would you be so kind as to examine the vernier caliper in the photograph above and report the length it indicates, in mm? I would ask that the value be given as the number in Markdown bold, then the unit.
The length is **47.8** mm
